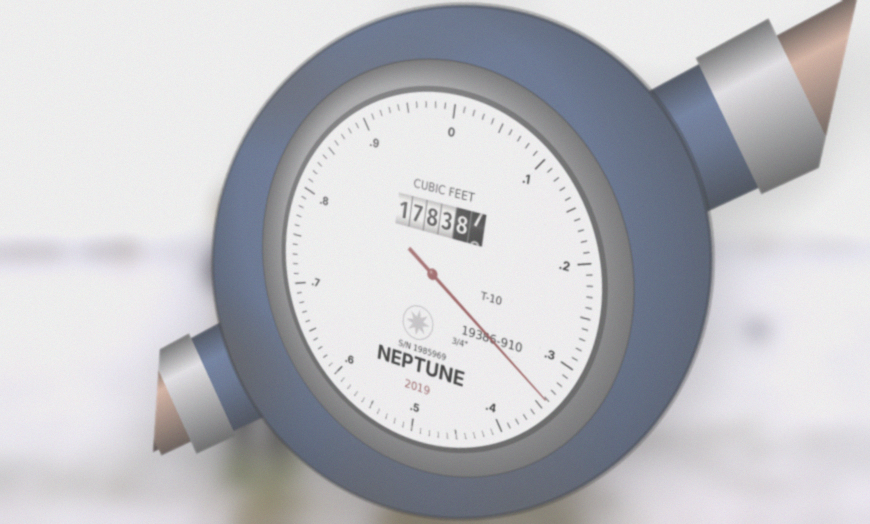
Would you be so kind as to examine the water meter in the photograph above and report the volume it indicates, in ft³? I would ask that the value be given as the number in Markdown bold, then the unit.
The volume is **178387.34** ft³
